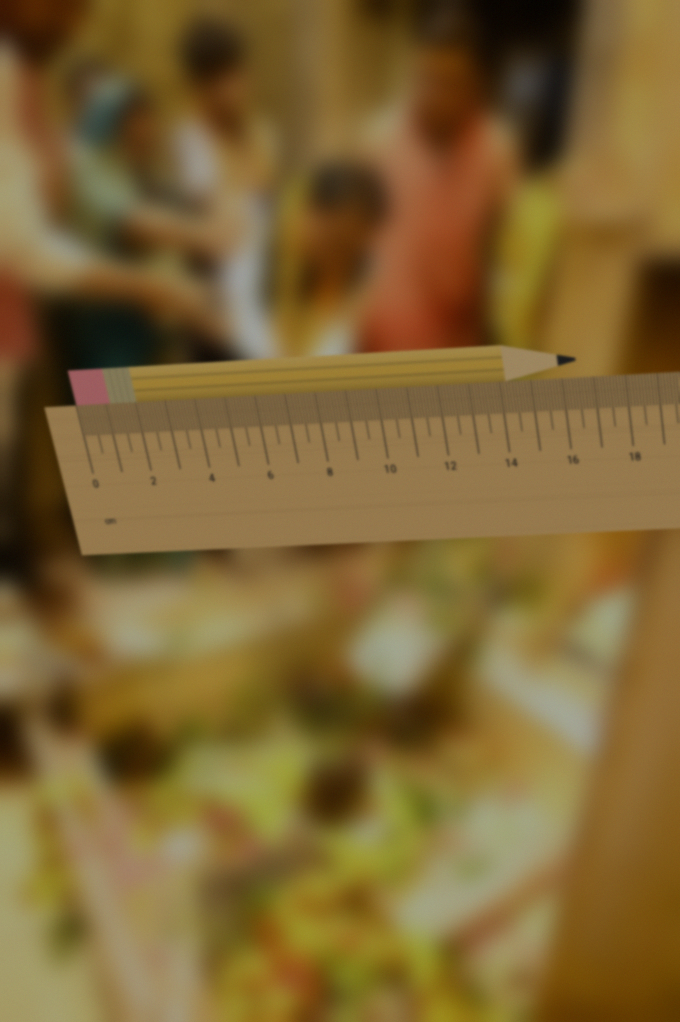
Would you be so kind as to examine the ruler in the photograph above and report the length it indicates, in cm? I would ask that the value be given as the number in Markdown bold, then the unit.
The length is **16.5** cm
